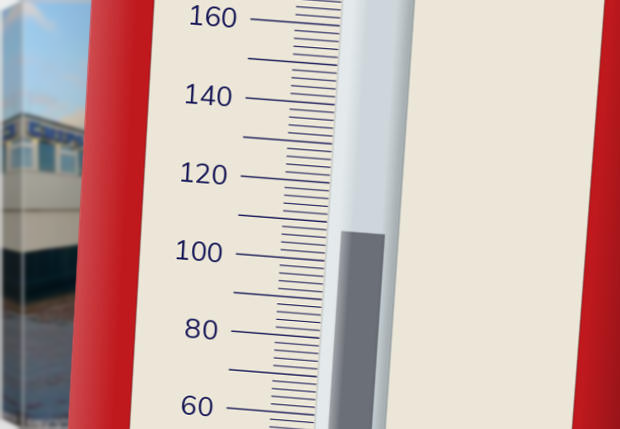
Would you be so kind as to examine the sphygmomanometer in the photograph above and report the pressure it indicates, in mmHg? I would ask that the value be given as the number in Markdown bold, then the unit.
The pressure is **108** mmHg
